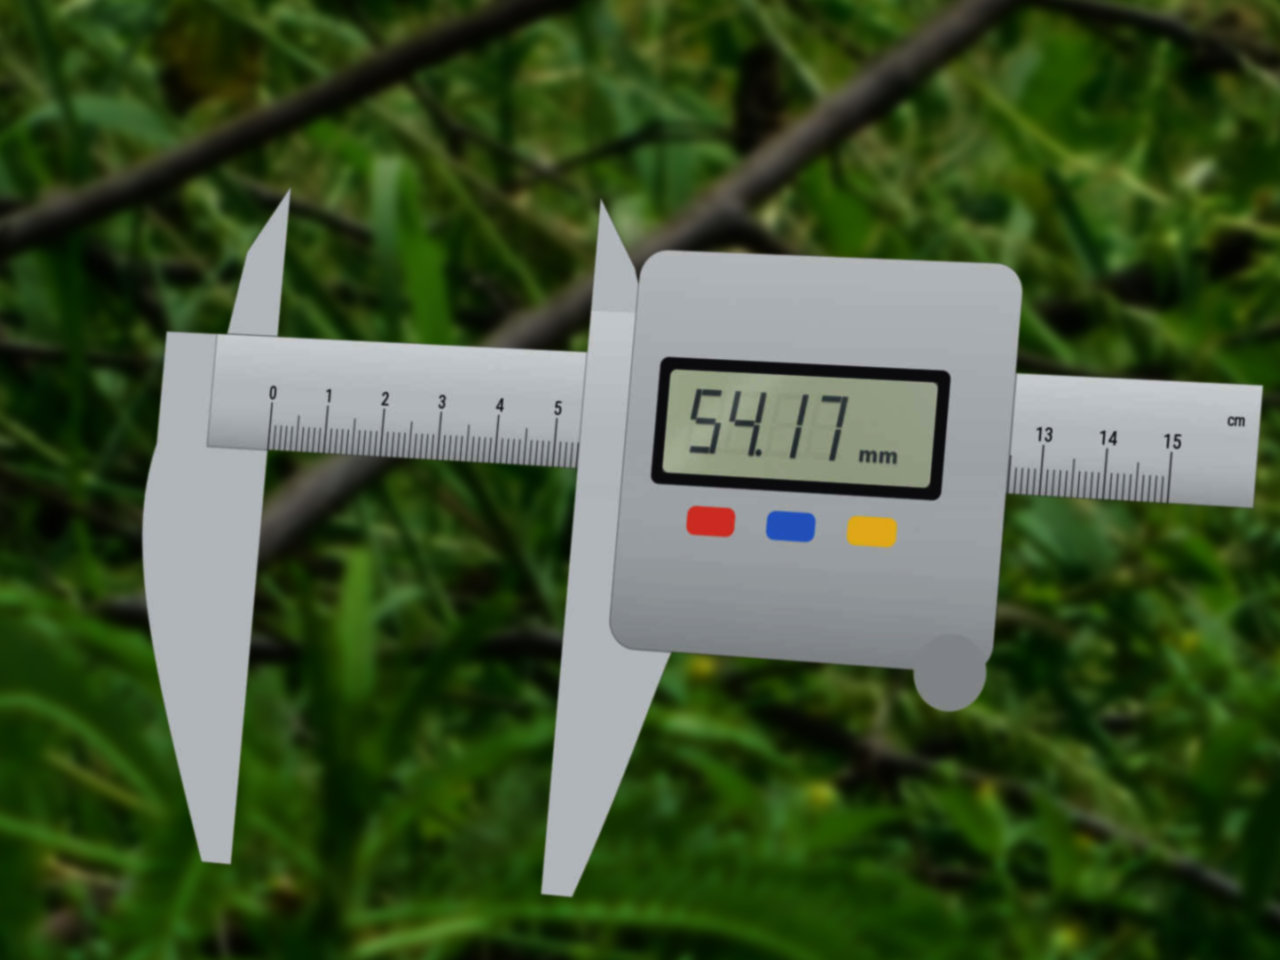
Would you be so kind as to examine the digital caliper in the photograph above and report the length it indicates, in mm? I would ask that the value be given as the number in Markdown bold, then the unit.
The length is **54.17** mm
